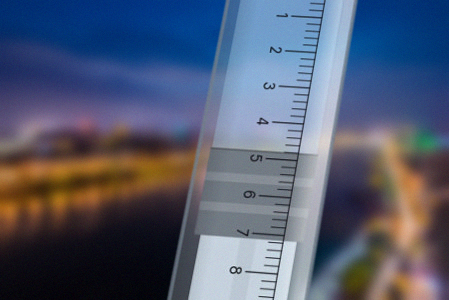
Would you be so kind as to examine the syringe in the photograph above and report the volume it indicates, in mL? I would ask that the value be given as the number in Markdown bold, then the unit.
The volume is **4.8** mL
